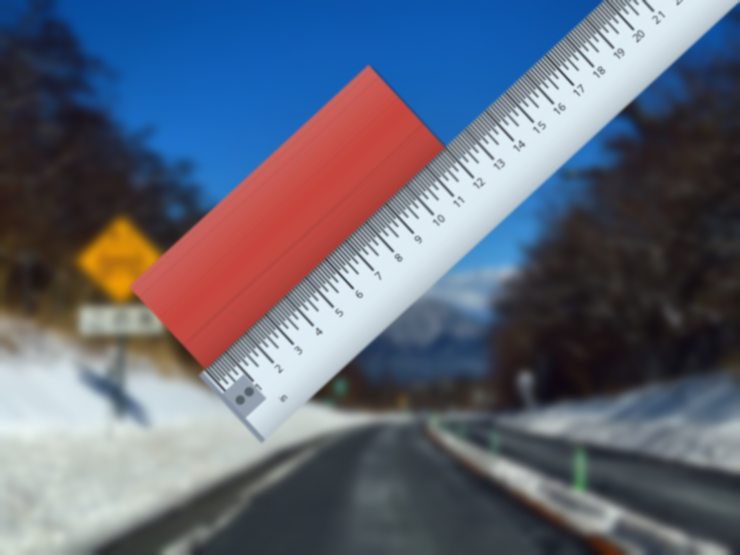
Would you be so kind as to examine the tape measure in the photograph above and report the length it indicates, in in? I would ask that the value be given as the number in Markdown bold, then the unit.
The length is **12** in
